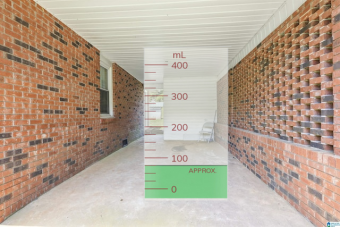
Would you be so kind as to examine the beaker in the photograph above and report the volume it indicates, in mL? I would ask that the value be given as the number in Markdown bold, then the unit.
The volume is **75** mL
